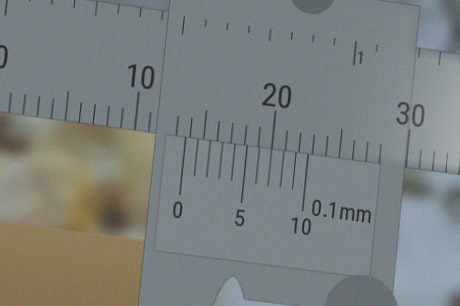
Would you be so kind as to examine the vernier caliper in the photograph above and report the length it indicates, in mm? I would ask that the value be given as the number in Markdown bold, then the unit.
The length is **13.7** mm
